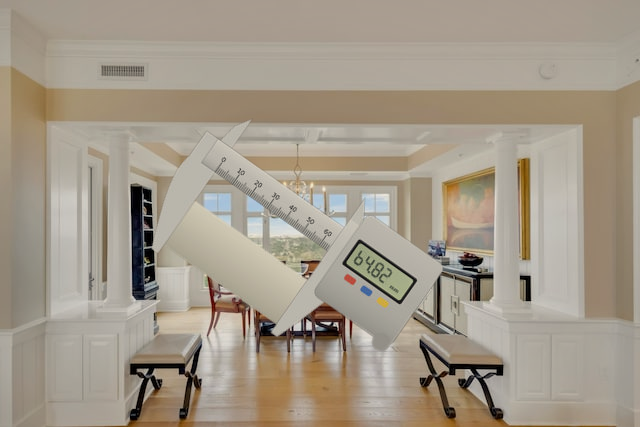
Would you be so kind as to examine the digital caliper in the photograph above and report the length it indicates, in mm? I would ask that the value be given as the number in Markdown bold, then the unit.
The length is **64.82** mm
